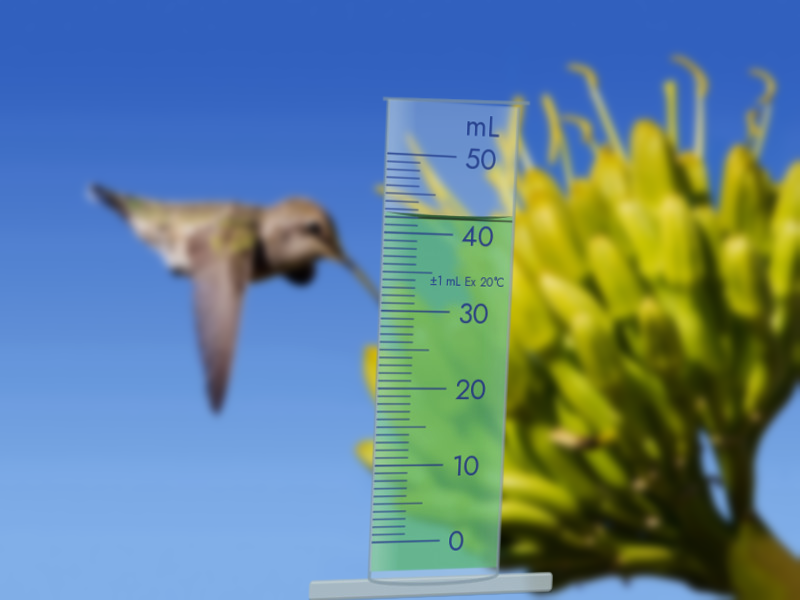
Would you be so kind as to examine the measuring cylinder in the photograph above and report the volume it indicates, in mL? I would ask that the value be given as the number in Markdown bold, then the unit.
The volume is **42** mL
